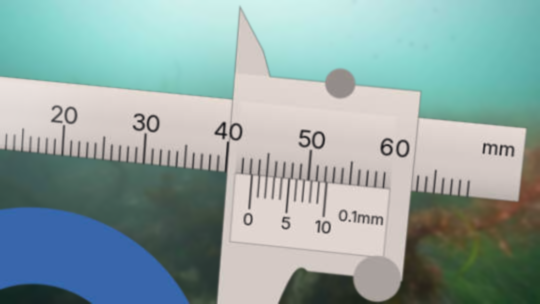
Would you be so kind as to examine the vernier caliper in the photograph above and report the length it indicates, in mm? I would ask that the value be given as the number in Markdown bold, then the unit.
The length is **43.2** mm
